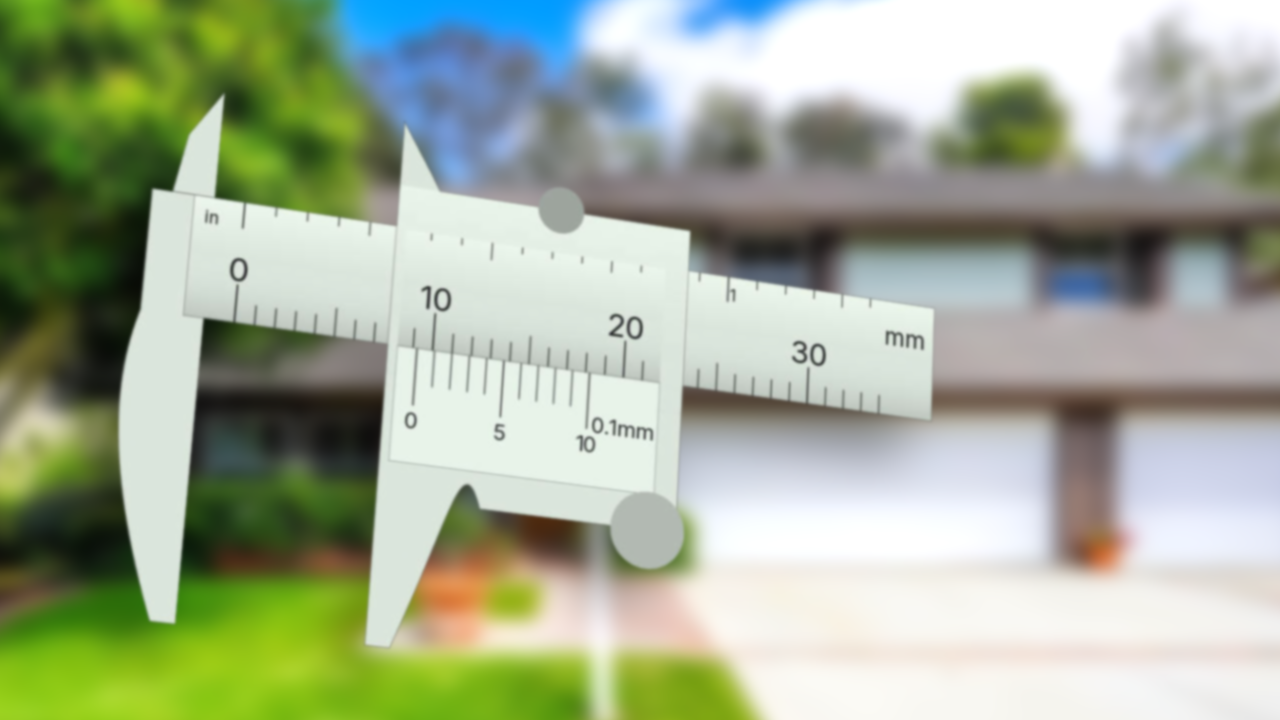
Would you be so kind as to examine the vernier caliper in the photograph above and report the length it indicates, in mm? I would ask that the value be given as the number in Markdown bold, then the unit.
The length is **9.2** mm
